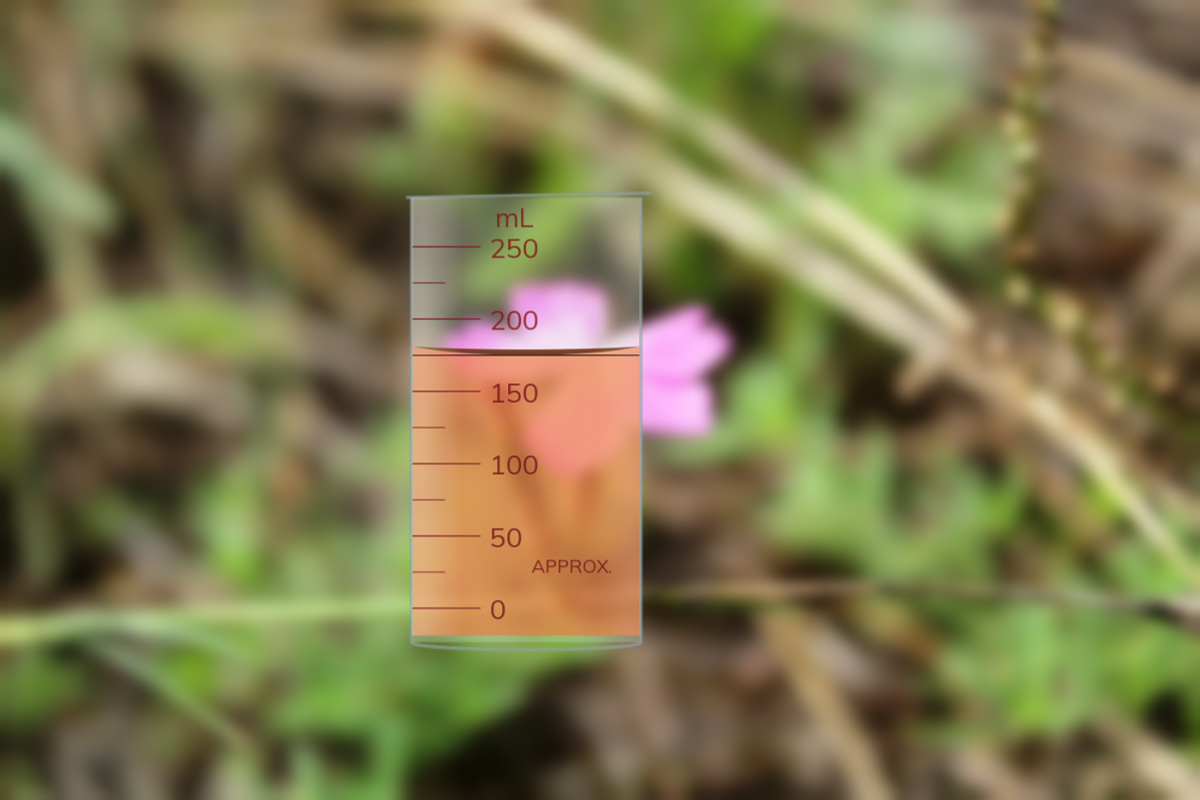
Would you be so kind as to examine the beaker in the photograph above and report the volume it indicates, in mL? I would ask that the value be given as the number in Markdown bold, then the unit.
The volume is **175** mL
